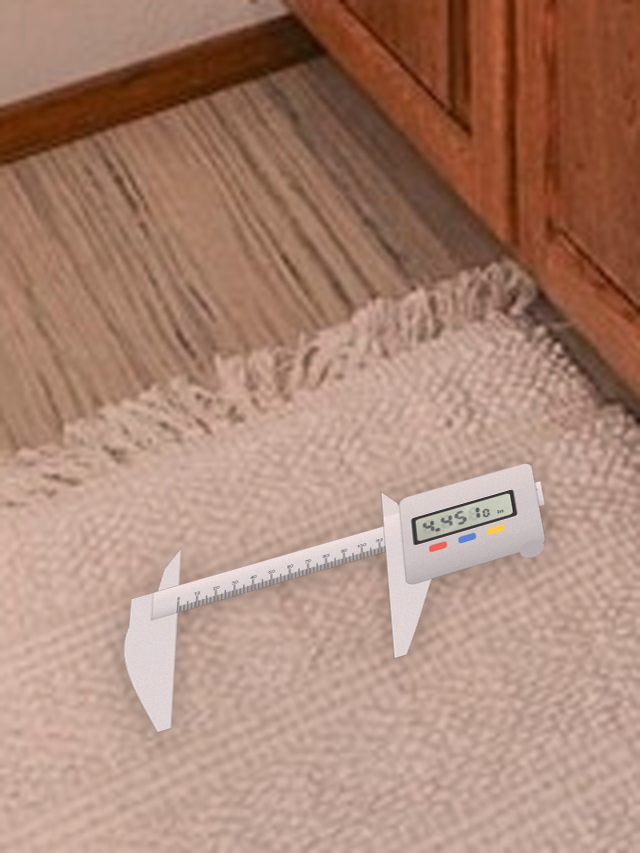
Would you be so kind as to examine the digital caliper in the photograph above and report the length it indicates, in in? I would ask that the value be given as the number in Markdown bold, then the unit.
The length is **4.4510** in
